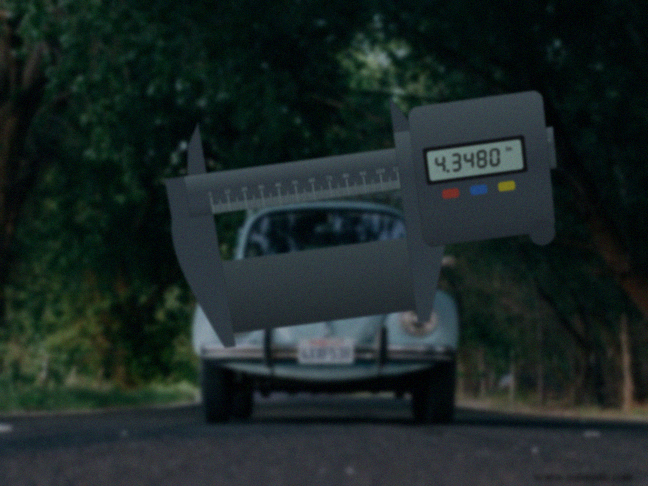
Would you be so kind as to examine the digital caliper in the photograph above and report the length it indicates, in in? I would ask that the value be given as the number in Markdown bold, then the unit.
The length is **4.3480** in
